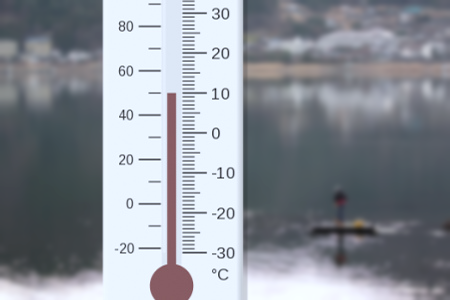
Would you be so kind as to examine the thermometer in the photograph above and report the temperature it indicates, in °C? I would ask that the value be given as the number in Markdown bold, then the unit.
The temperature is **10** °C
